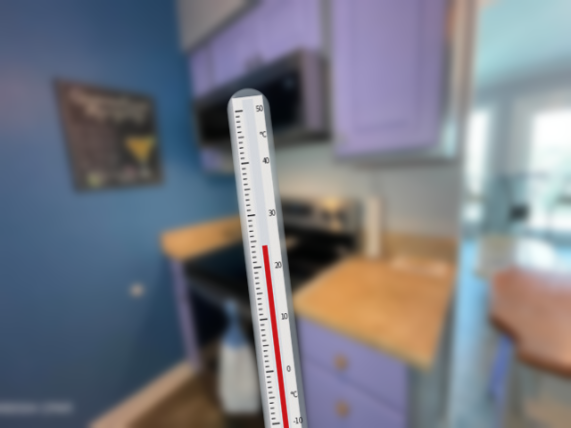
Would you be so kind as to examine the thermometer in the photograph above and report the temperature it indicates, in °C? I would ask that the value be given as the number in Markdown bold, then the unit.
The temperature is **24** °C
